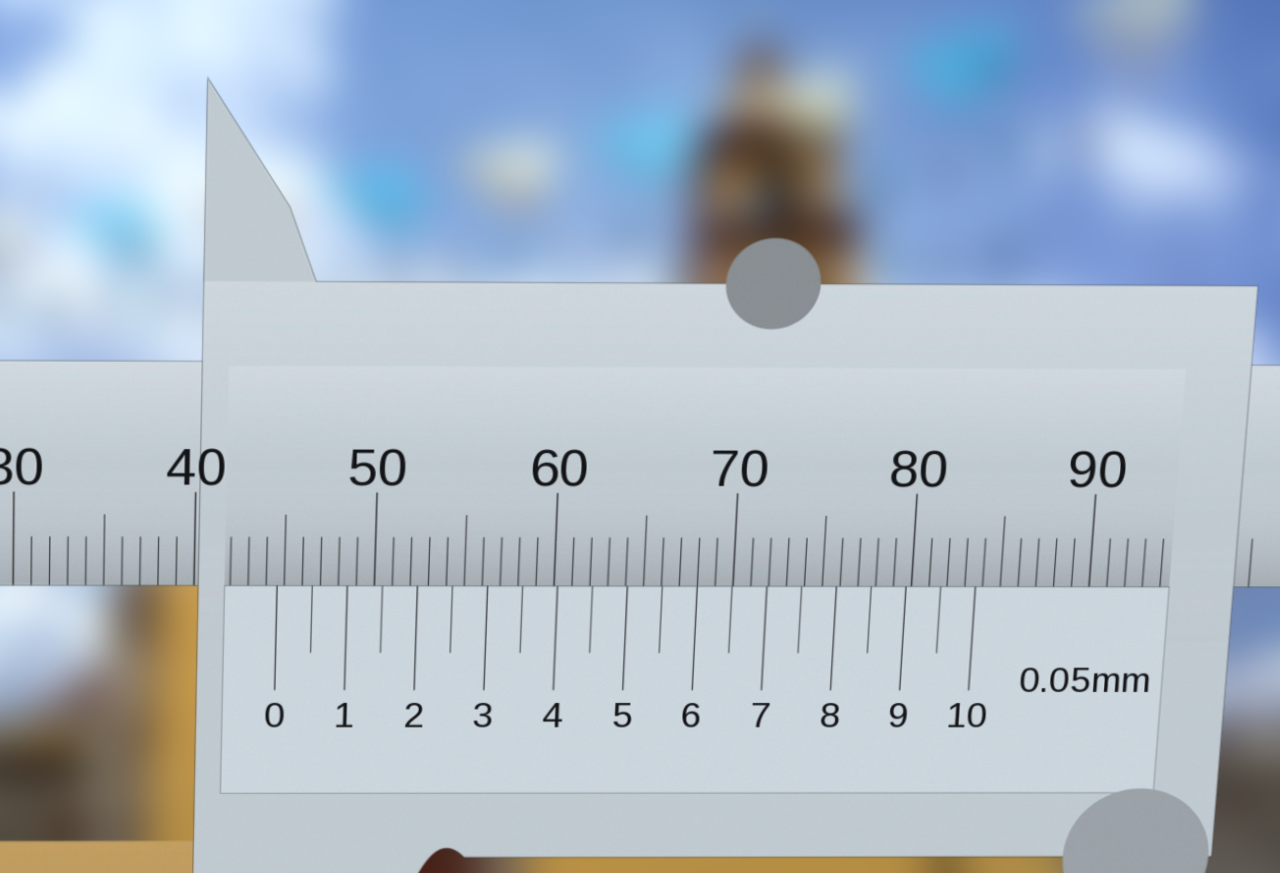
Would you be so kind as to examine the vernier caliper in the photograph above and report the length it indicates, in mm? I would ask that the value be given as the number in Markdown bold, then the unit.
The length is **44.6** mm
